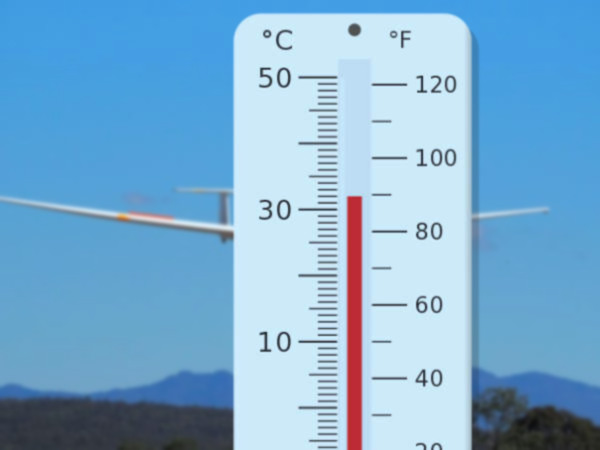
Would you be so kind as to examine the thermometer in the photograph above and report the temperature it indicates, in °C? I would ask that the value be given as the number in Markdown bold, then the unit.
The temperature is **32** °C
